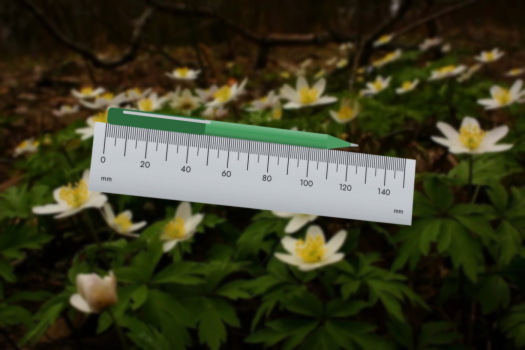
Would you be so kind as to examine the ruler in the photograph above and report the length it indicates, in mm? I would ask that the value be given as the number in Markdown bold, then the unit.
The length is **125** mm
